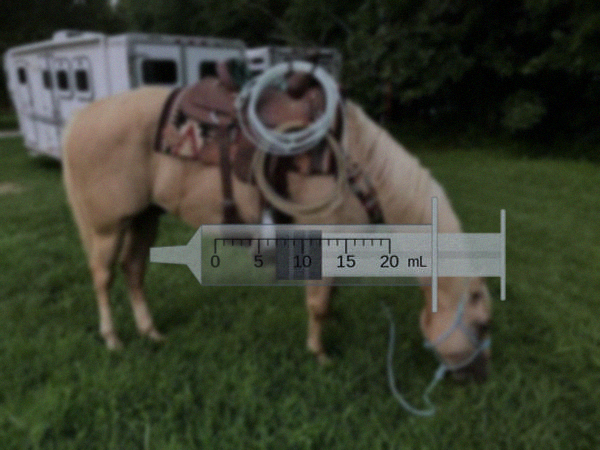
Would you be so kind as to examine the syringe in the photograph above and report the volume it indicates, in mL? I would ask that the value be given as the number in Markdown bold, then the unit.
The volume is **7** mL
